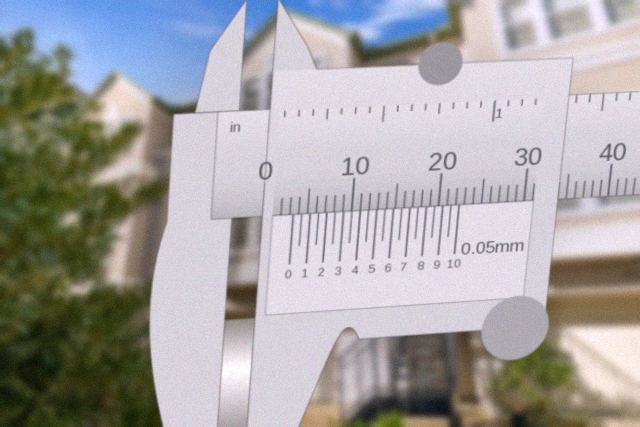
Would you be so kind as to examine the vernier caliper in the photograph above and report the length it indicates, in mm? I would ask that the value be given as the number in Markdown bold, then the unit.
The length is **3.4** mm
